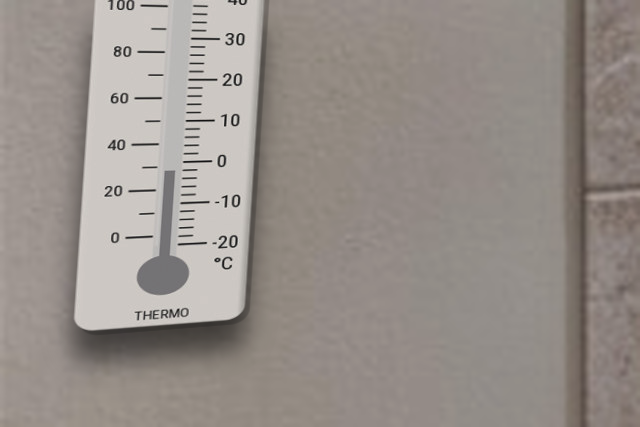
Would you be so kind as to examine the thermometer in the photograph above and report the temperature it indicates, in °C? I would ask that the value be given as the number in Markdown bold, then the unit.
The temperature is **-2** °C
